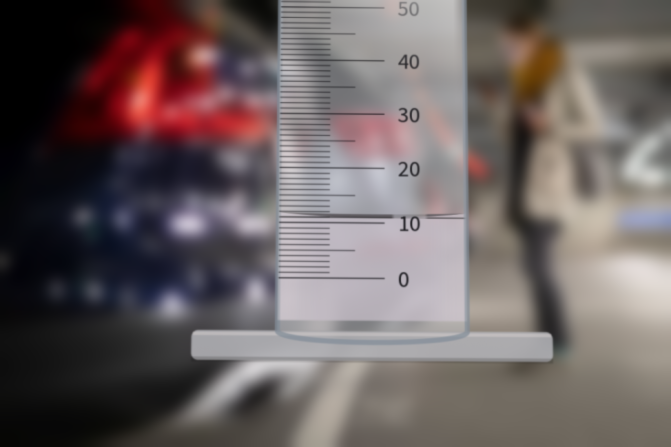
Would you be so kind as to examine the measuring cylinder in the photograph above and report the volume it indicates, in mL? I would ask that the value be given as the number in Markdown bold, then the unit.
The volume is **11** mL
